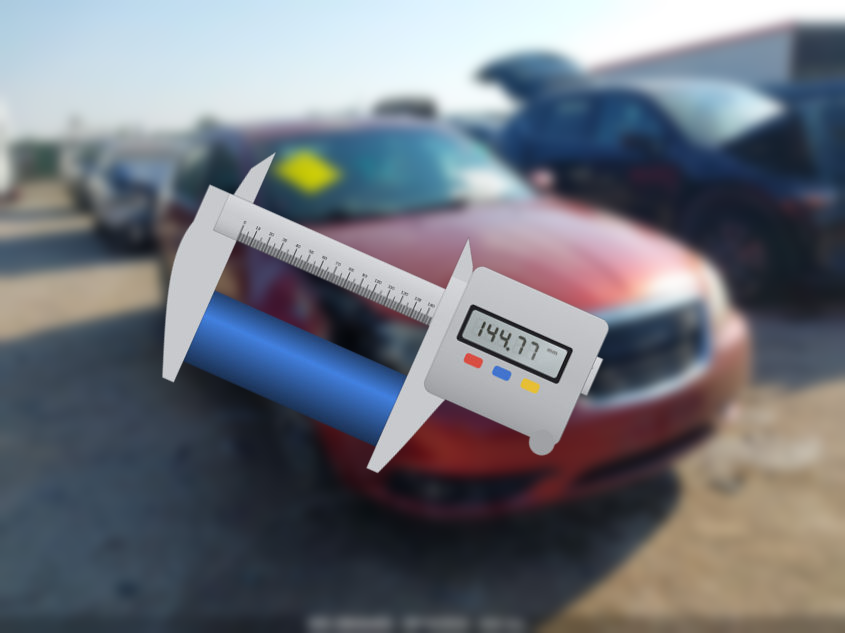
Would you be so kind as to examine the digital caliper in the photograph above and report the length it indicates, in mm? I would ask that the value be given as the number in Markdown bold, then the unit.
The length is **144.77** mm
